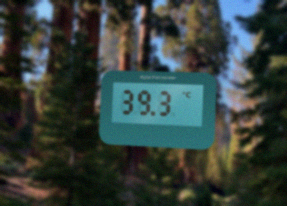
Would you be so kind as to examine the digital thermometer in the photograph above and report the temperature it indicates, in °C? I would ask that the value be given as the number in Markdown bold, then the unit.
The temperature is **39.3** °C
